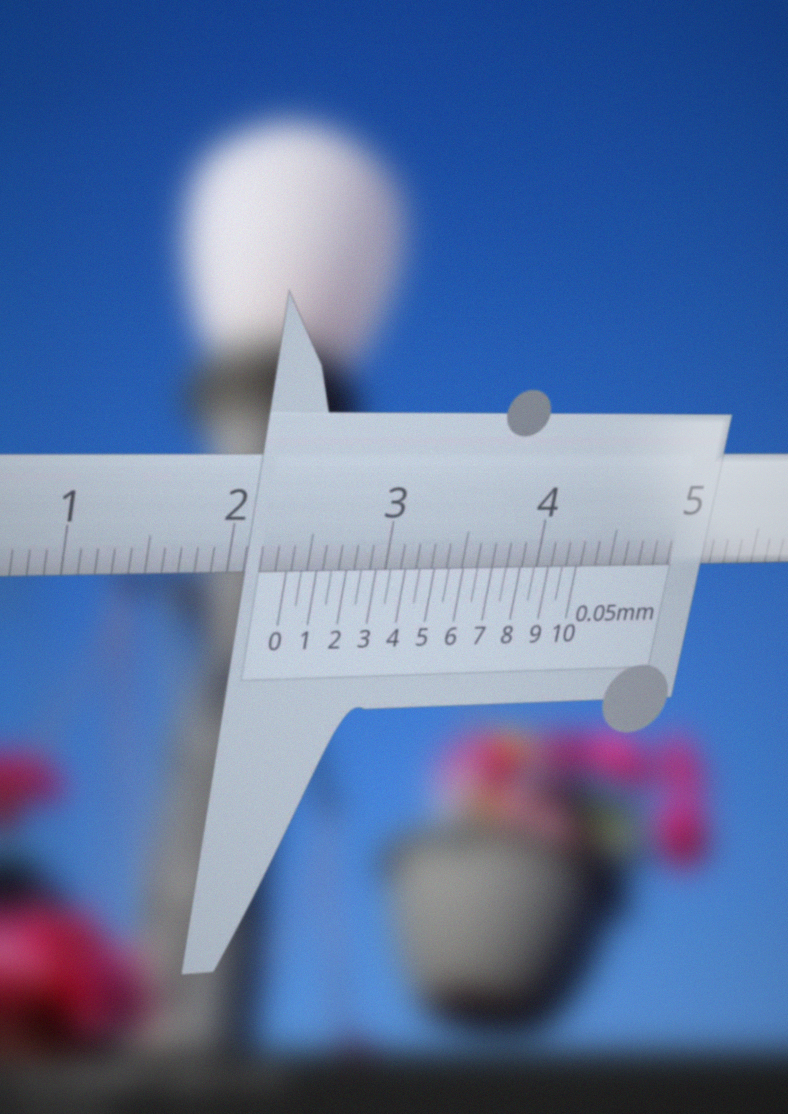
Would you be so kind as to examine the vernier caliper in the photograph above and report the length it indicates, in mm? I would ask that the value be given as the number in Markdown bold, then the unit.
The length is **23.7** mm
